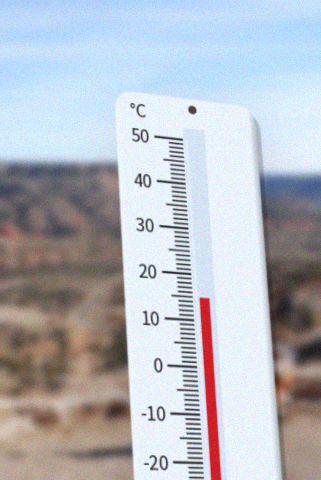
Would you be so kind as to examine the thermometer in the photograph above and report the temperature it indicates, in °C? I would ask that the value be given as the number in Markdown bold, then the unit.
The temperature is **15** °C
